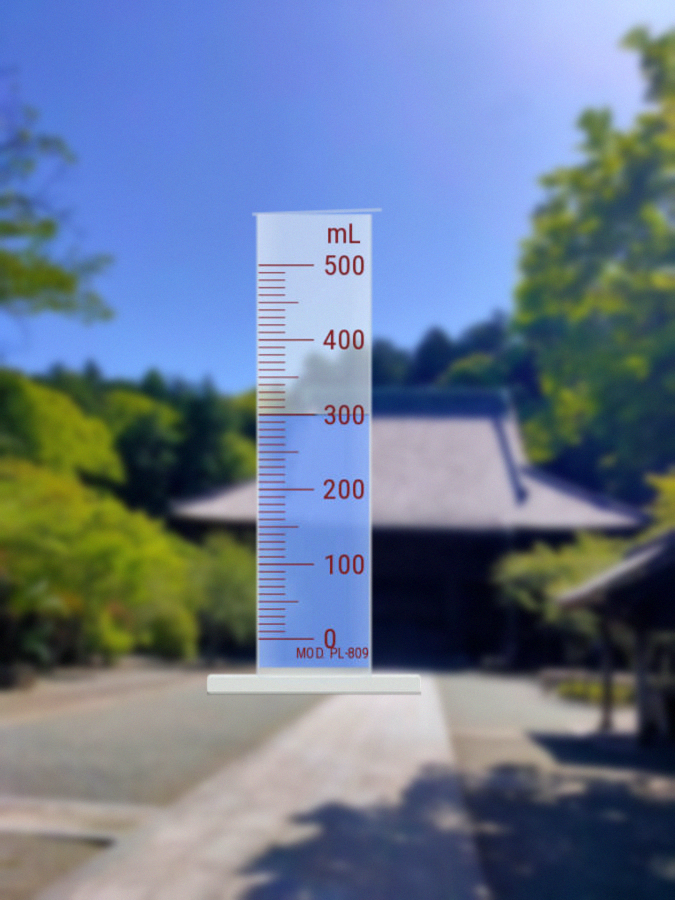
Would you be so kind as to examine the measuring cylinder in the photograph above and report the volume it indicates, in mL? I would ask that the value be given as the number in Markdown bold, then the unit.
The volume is **300** mL
